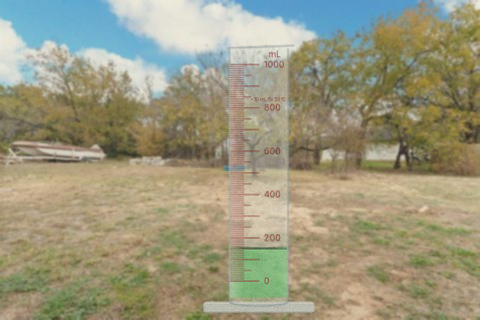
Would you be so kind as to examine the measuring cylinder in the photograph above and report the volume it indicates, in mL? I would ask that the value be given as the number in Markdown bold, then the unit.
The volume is **150** mL
